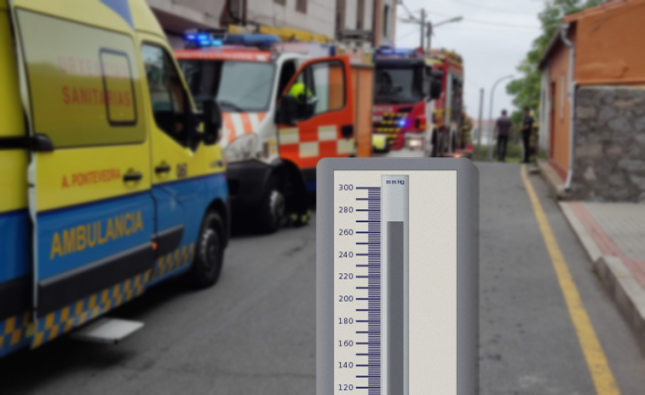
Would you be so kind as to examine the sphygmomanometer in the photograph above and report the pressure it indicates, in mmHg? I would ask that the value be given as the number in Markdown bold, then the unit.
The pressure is **270** mmHg
